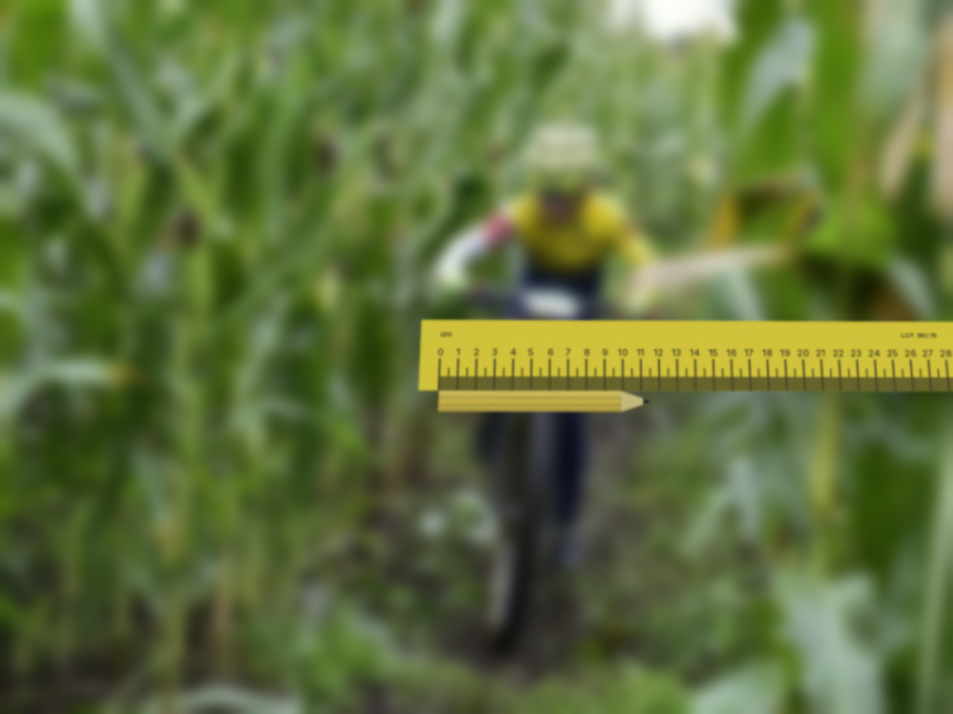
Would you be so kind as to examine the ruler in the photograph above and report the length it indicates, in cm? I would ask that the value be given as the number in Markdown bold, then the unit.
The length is **11.5** cm
